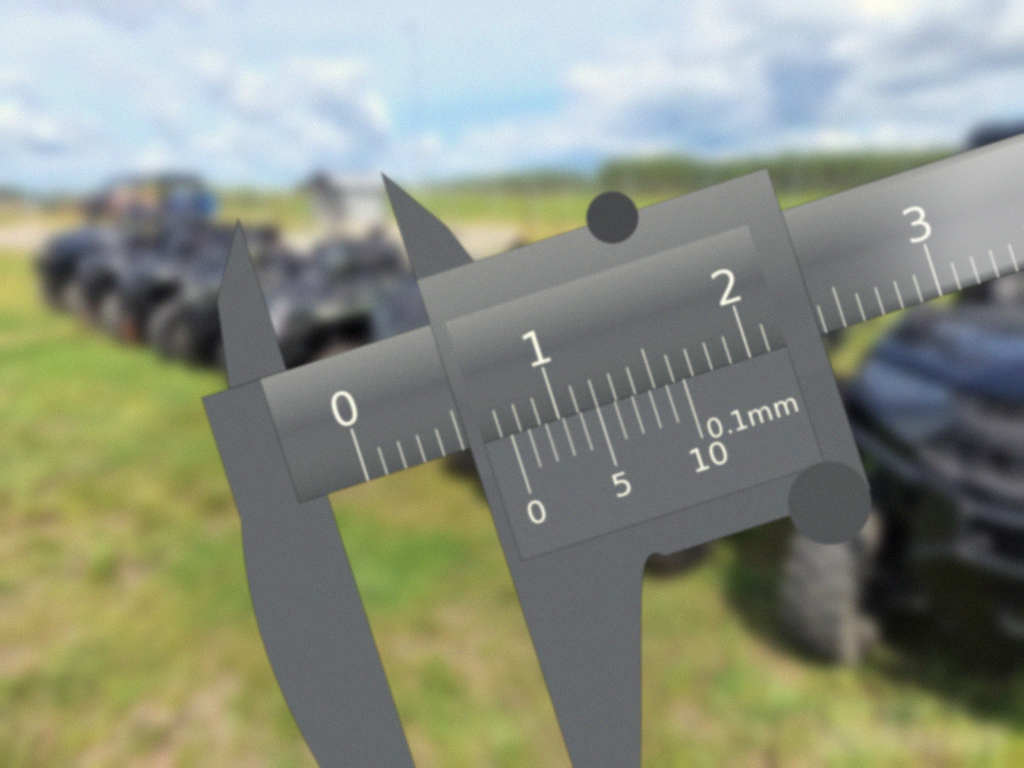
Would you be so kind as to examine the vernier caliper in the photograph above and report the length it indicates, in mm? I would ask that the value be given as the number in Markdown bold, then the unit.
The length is **7.5** mm
